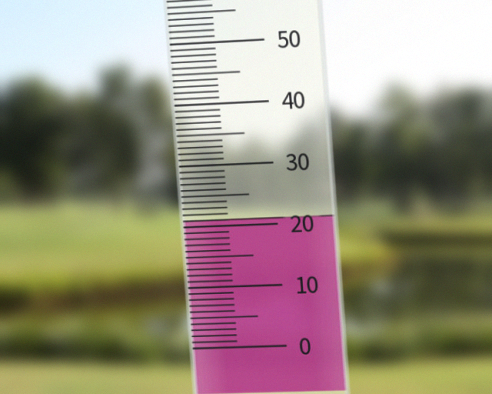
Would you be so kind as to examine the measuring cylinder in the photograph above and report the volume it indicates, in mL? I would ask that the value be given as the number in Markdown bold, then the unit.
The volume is **21** mL
